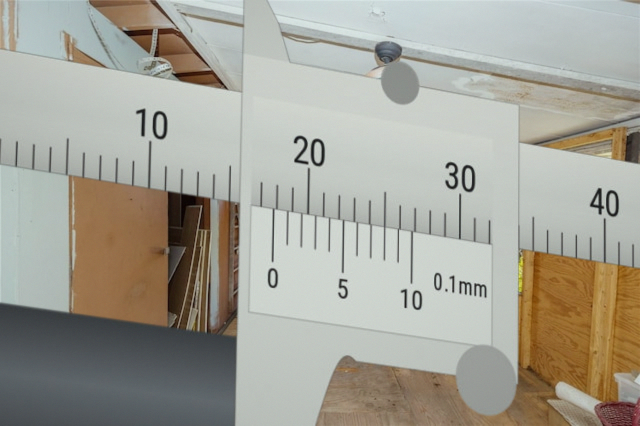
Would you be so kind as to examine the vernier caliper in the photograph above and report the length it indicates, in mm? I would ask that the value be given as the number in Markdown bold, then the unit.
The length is **17.8** mm
